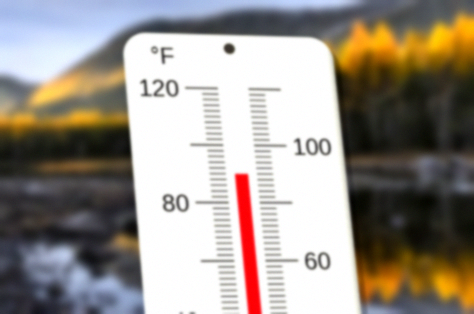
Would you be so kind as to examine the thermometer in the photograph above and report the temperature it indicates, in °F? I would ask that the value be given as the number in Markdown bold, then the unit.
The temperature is **90** °F
